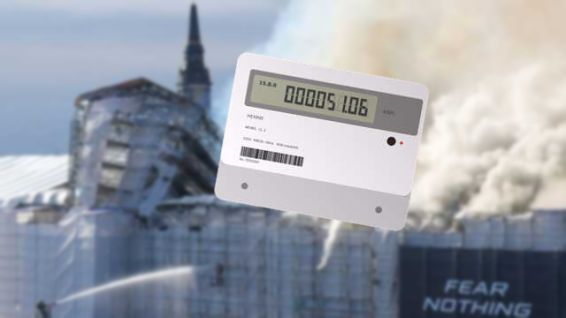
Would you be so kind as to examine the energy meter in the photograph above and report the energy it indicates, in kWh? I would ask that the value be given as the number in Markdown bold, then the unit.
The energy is **51.06** kWh
